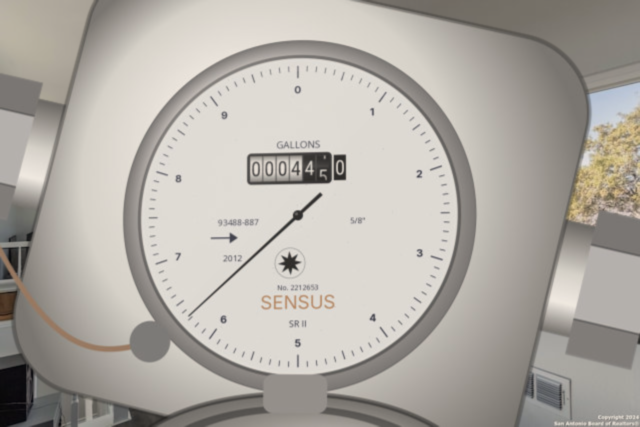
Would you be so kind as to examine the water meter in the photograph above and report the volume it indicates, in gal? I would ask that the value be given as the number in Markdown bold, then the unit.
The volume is **4446.3** gal
